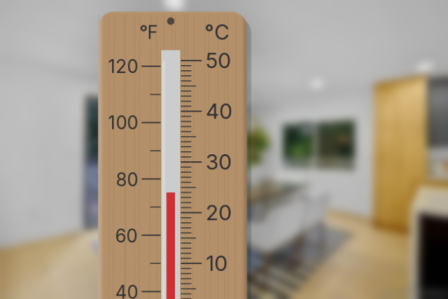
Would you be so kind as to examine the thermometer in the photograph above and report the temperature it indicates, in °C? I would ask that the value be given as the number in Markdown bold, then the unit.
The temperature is **24** °C
